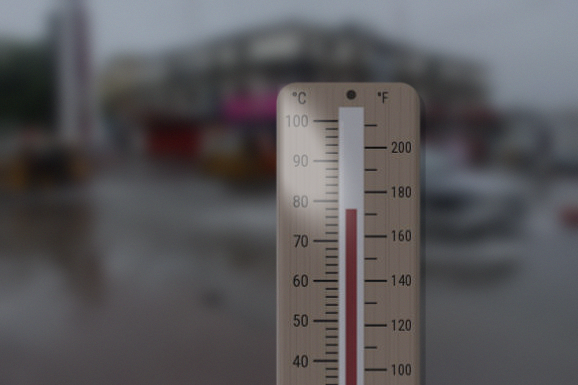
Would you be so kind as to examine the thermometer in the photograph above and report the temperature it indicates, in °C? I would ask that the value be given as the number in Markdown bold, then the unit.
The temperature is **78** °C
